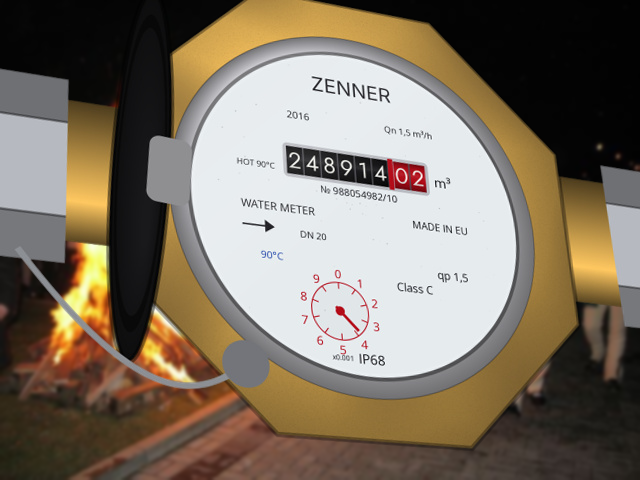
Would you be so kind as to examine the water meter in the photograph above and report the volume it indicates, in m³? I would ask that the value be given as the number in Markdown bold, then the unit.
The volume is **248914.023** m³
